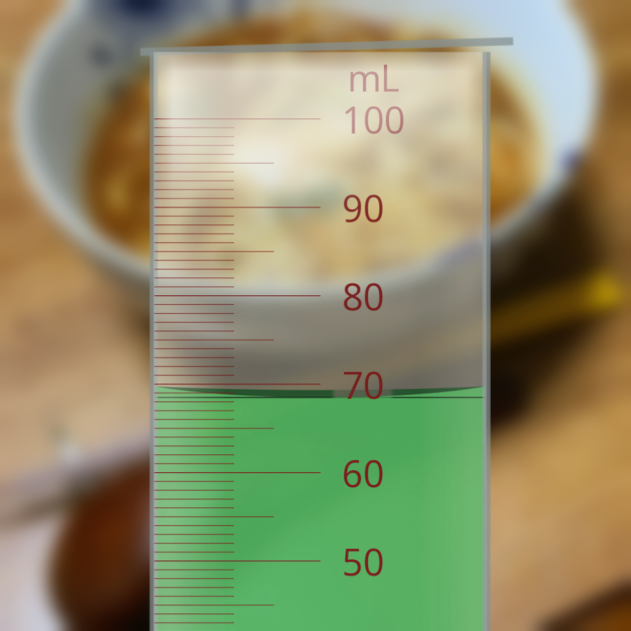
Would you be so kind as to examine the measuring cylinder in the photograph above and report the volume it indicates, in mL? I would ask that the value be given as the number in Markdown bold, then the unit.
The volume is **68.5** mL
